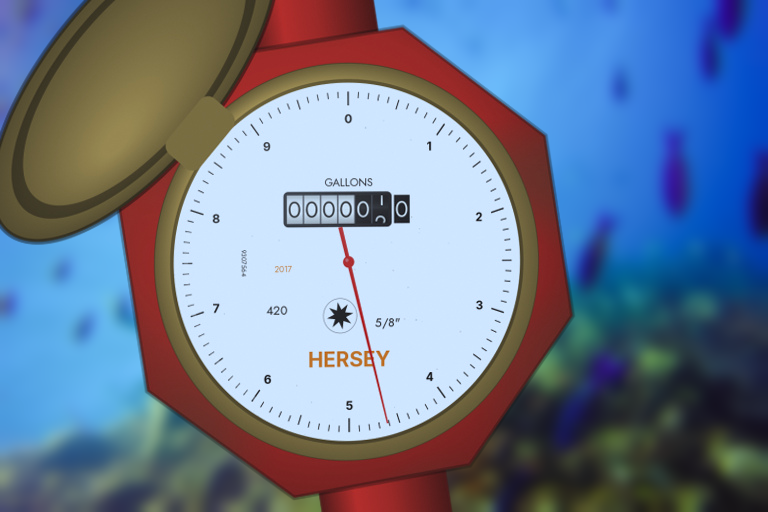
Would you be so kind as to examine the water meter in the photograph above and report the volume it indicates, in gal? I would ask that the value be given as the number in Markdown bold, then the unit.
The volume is **14.6** gal
